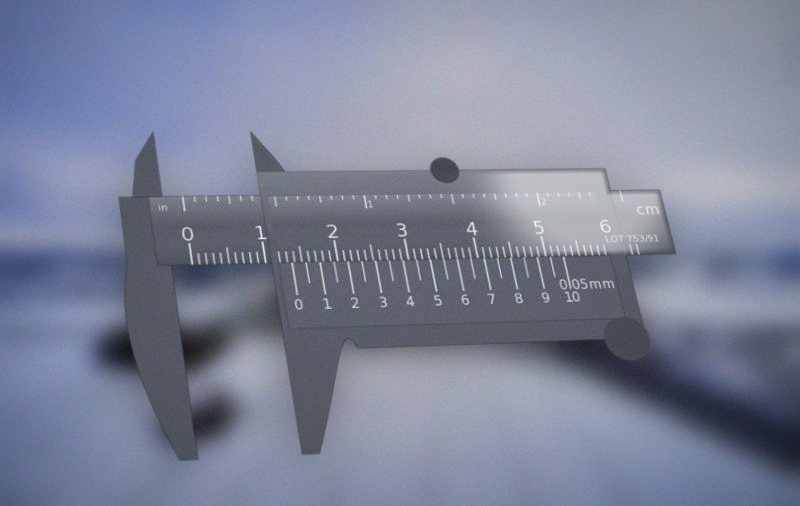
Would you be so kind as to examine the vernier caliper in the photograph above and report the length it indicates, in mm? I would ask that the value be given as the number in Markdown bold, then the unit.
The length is **13.6** mm
